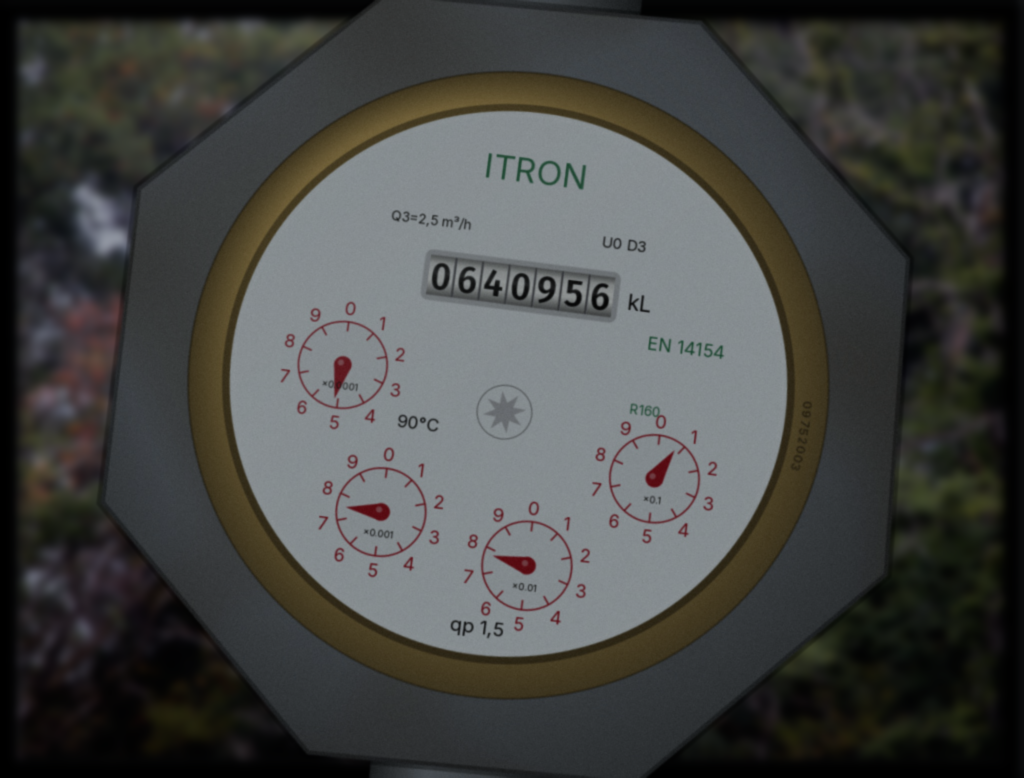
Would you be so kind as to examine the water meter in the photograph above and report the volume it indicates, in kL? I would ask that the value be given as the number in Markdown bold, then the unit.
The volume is **640956.0775** kL
